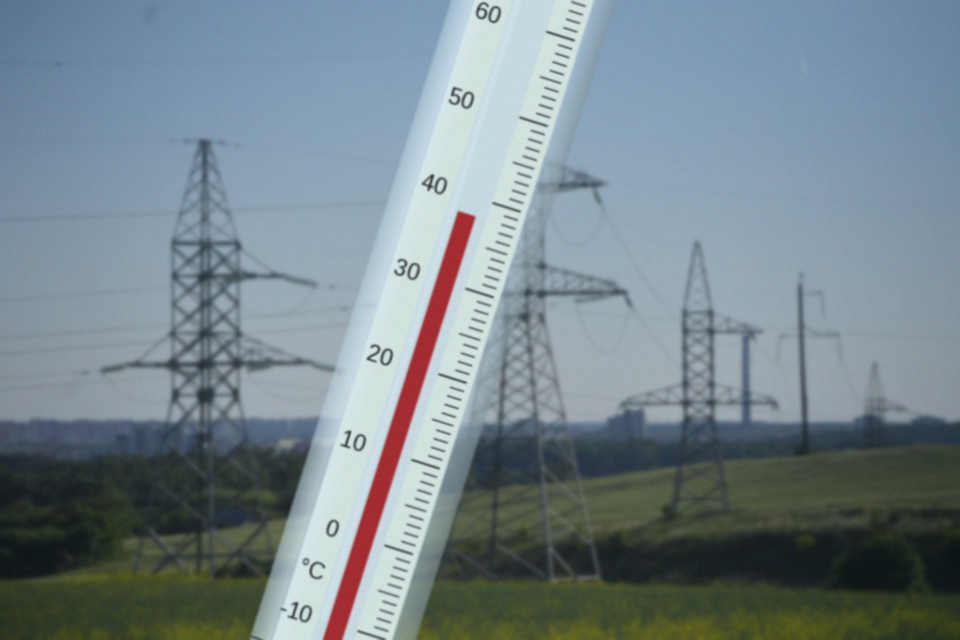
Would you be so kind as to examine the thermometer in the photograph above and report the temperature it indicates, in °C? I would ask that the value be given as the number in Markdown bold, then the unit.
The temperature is **38** °C
